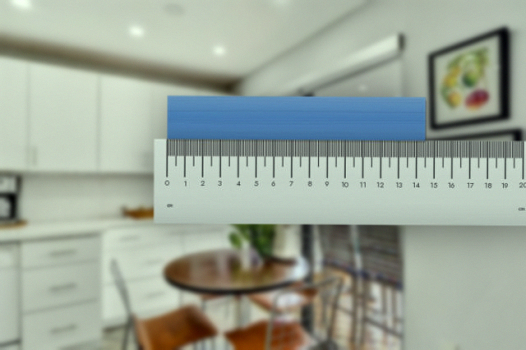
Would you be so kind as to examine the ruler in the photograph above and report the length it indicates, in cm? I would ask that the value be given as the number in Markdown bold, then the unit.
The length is **14.5** cm
